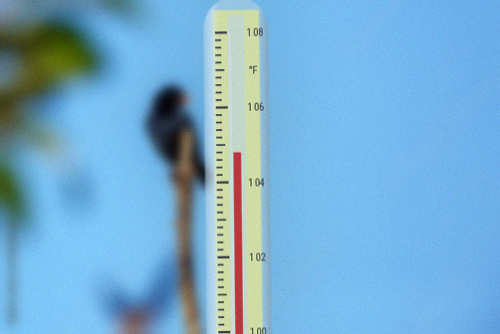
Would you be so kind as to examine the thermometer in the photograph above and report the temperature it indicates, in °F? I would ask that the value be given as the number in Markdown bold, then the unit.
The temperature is **104.8** °F
